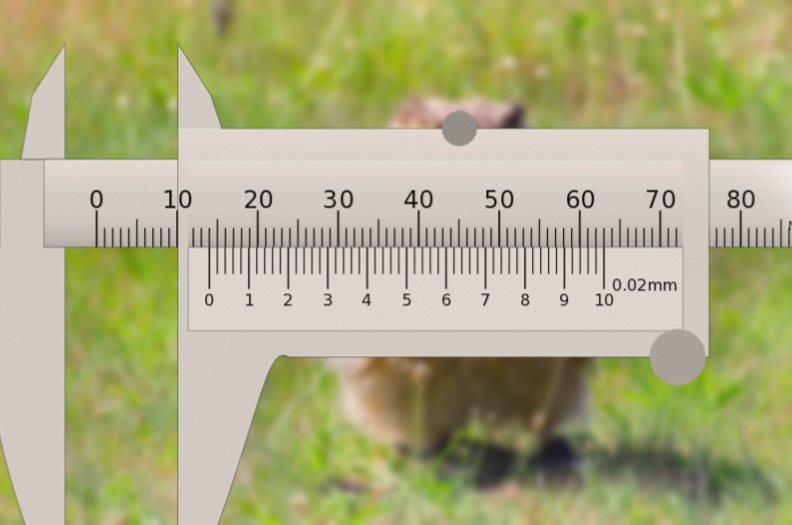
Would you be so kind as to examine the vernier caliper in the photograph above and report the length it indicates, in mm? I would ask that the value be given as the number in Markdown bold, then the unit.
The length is **14.0** mm
